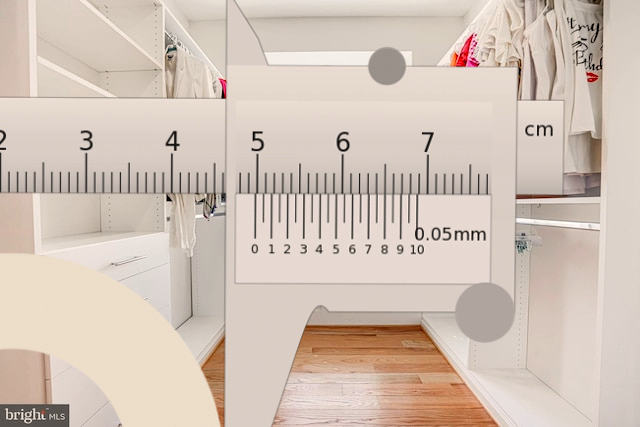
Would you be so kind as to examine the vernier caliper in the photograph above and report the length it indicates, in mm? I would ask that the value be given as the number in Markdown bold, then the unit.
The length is **49.8** mm
